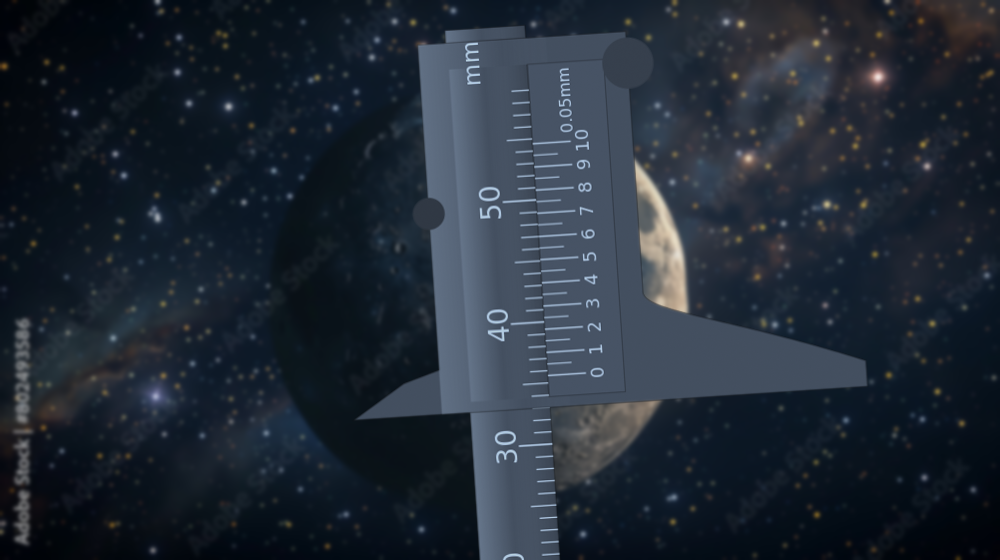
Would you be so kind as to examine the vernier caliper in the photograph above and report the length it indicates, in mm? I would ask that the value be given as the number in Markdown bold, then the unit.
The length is **35.6** mm
